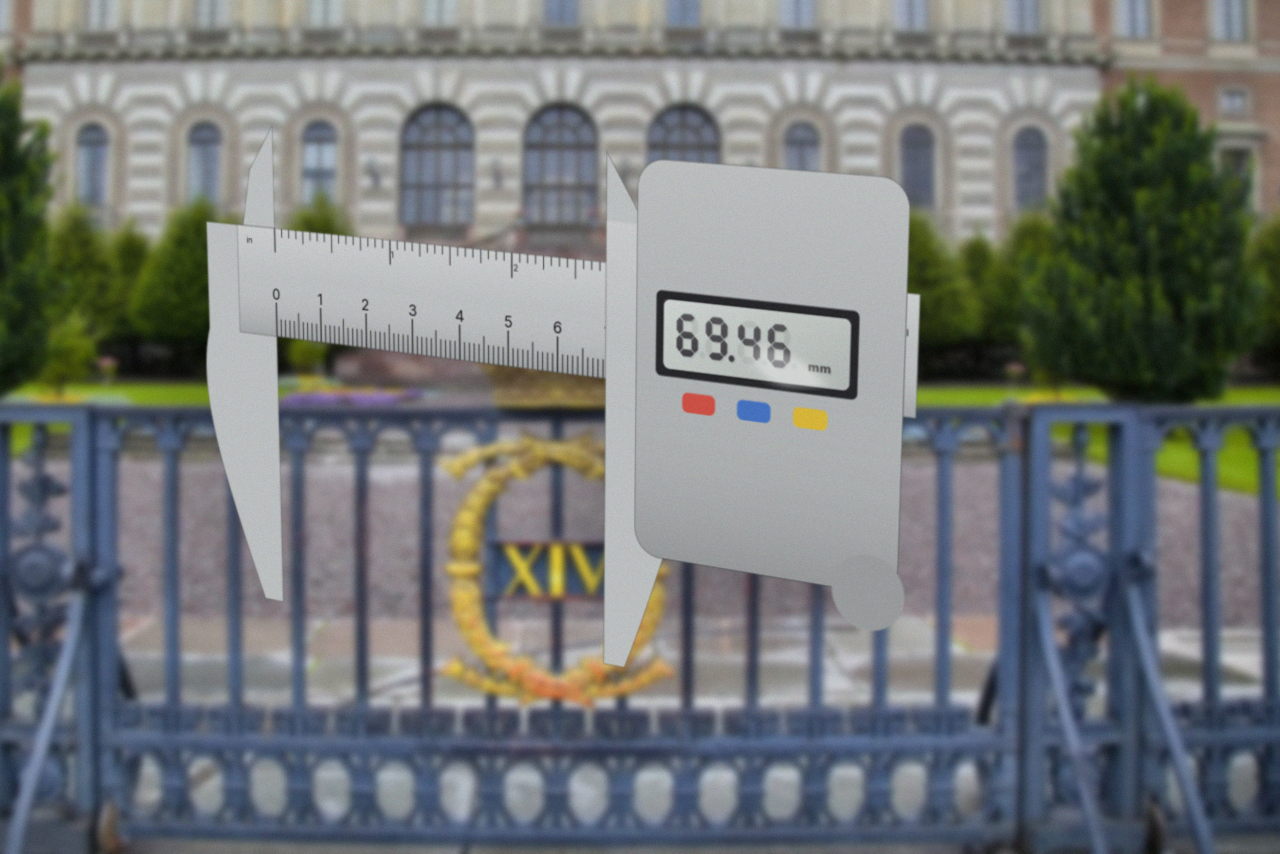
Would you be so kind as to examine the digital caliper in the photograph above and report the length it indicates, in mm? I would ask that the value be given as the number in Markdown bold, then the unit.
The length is **69.46** mm
